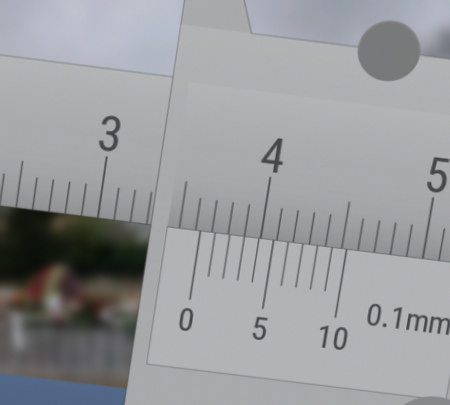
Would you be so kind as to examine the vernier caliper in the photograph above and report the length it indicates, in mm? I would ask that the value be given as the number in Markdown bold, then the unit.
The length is **36.3** mm
